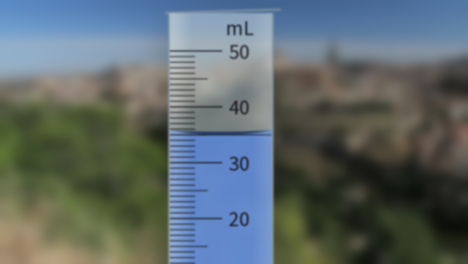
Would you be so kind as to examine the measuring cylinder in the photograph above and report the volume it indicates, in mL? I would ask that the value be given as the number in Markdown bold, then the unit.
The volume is **35** mL
